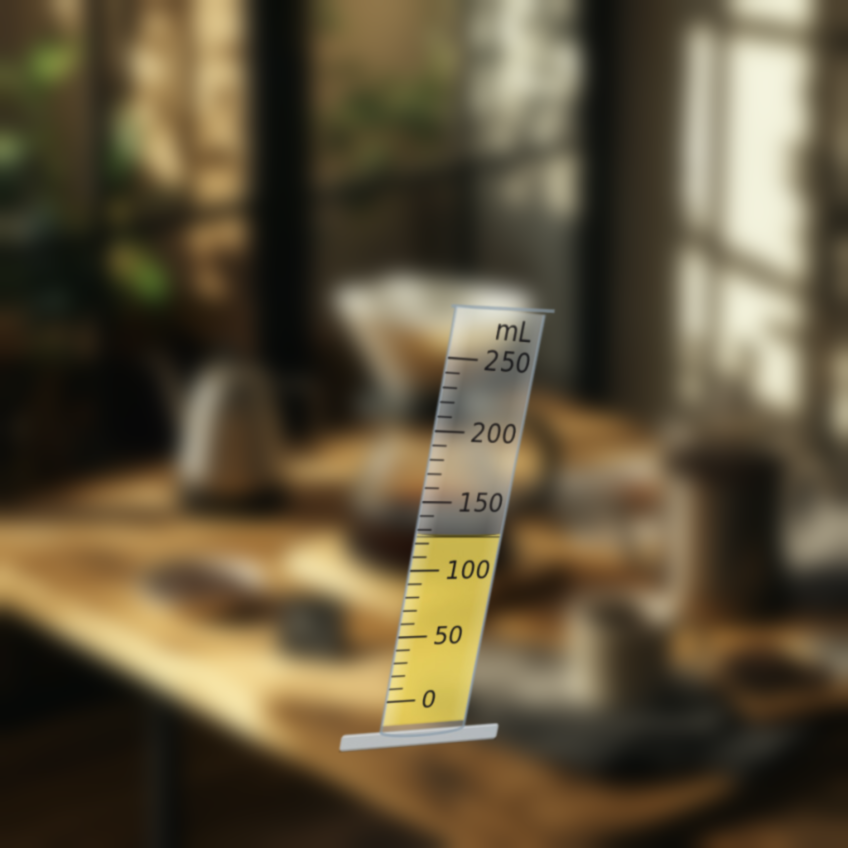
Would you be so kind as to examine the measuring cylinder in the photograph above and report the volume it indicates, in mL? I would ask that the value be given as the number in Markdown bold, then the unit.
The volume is **125** mL
